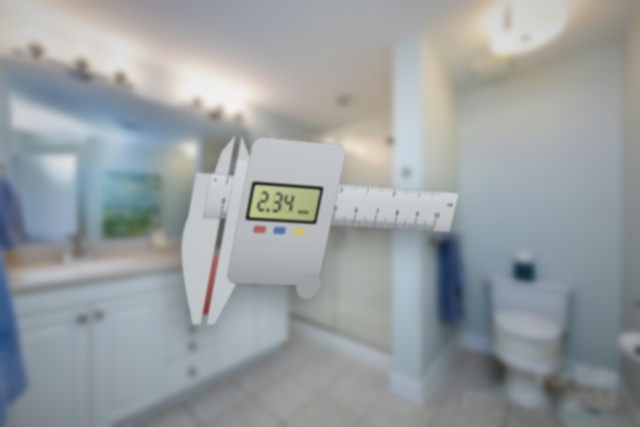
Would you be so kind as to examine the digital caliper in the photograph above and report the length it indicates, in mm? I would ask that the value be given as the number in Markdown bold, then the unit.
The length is **2.34** mm
